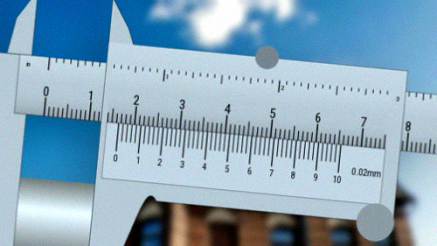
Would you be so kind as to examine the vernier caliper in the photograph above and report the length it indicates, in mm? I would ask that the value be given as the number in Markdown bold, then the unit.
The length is **16.5** mm
